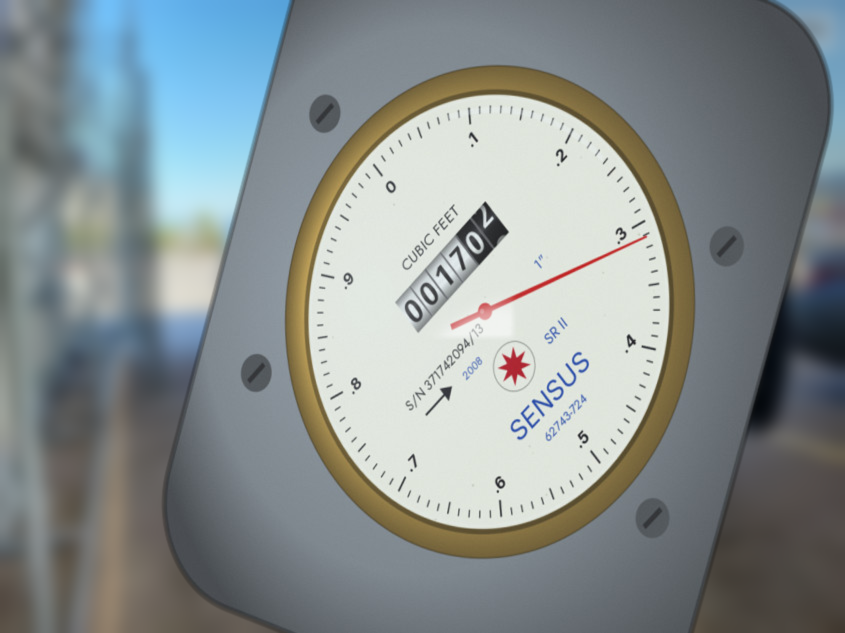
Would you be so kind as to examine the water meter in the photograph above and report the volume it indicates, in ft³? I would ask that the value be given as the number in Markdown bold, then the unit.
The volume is **1702.31** ft³
